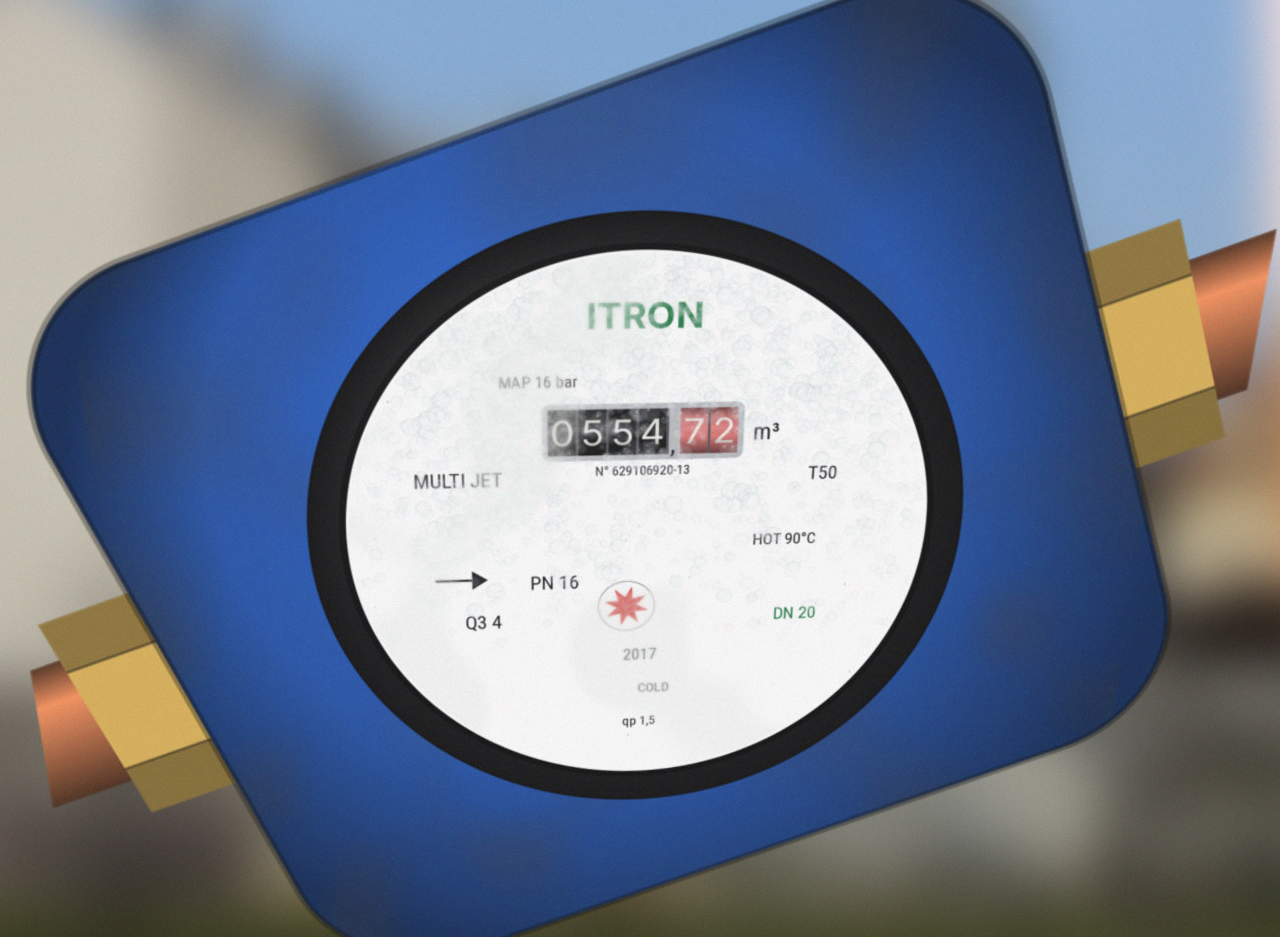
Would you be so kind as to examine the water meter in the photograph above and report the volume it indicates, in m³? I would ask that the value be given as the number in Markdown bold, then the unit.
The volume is **554.72** m³
